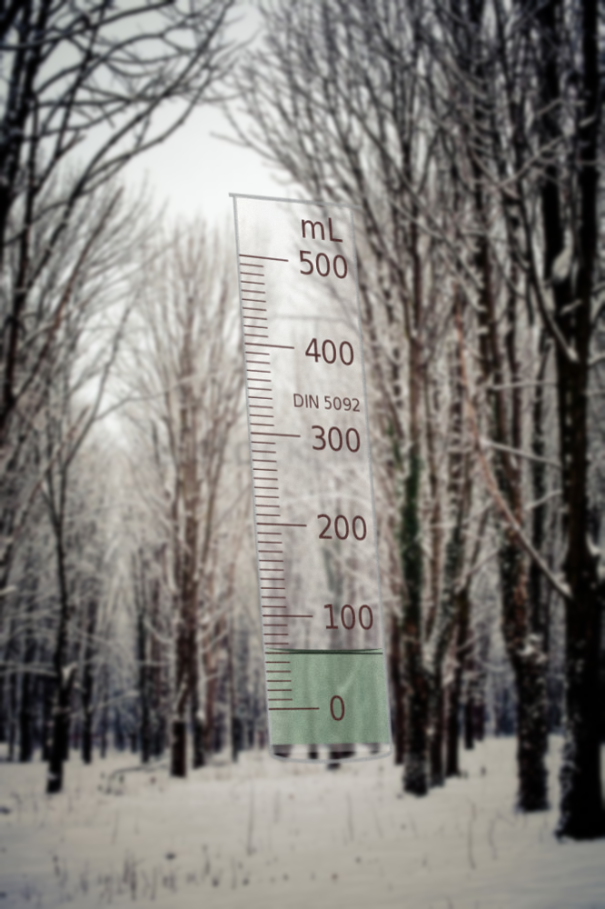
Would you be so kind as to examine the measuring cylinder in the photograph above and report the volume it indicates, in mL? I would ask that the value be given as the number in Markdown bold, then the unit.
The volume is **60** mL
